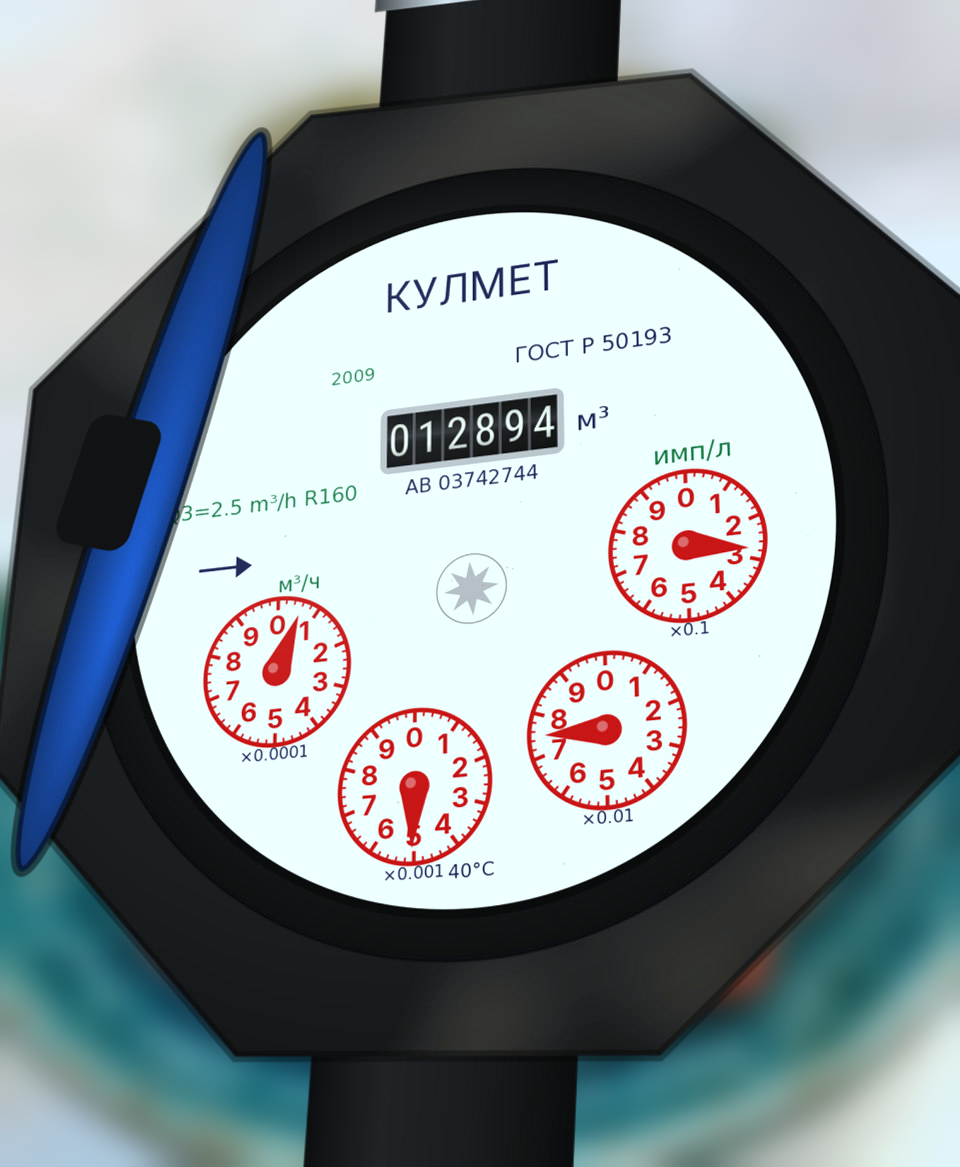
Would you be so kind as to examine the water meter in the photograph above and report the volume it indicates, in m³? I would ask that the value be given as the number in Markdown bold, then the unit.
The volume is **12894.2750** m³
